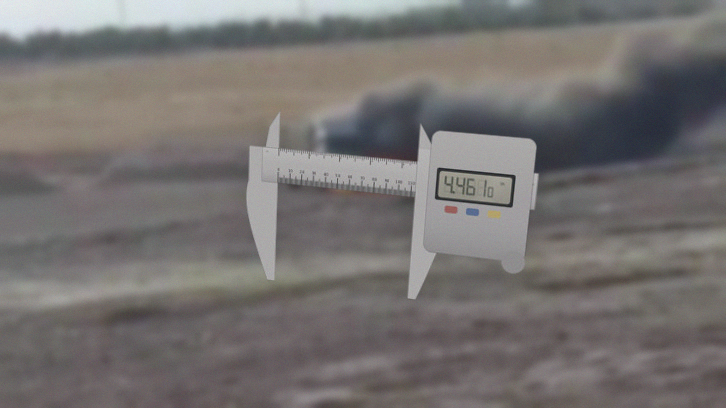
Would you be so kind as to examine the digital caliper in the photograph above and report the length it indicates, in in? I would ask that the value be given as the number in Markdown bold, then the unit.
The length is **4.4610** in
